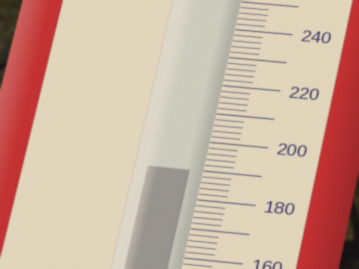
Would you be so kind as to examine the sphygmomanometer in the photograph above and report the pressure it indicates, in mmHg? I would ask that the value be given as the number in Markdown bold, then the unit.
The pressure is **190** mmHg
